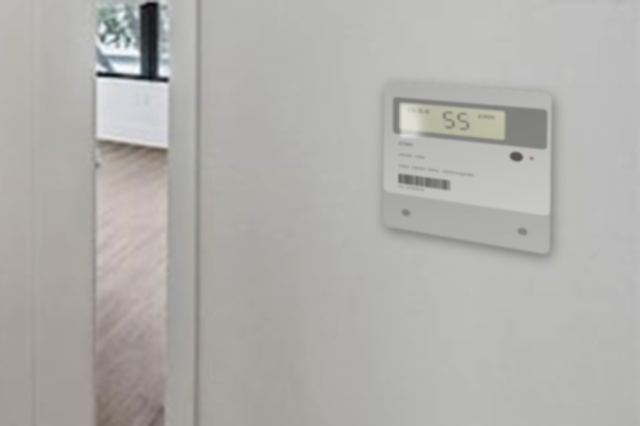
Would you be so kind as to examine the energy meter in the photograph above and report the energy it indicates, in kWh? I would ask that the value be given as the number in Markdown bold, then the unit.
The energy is **55** kWh
